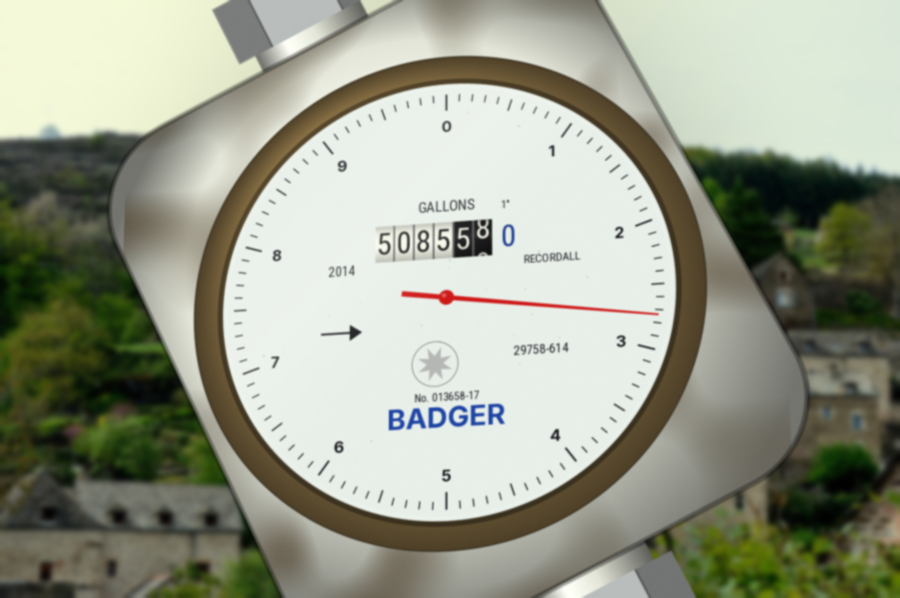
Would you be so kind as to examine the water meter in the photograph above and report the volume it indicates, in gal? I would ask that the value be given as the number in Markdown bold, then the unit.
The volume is **5085582.7** gal
